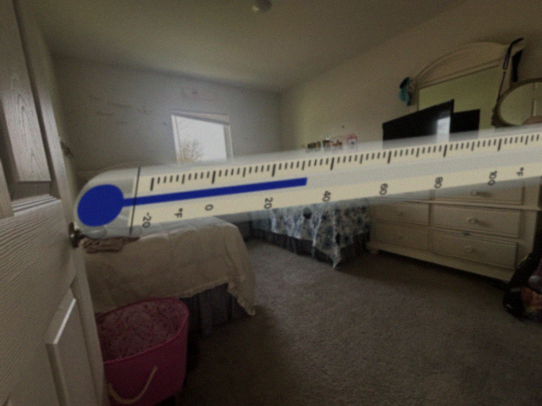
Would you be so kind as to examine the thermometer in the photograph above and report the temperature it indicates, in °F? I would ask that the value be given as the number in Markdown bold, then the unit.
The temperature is **32** °F
